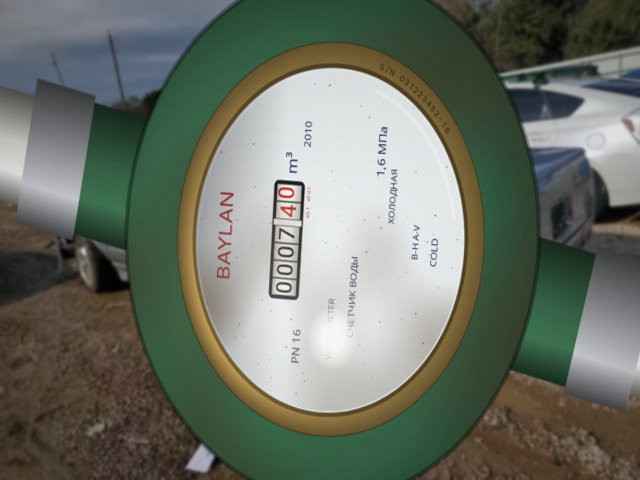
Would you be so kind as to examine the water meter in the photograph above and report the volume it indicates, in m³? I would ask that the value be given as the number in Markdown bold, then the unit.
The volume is **7.40** m³
